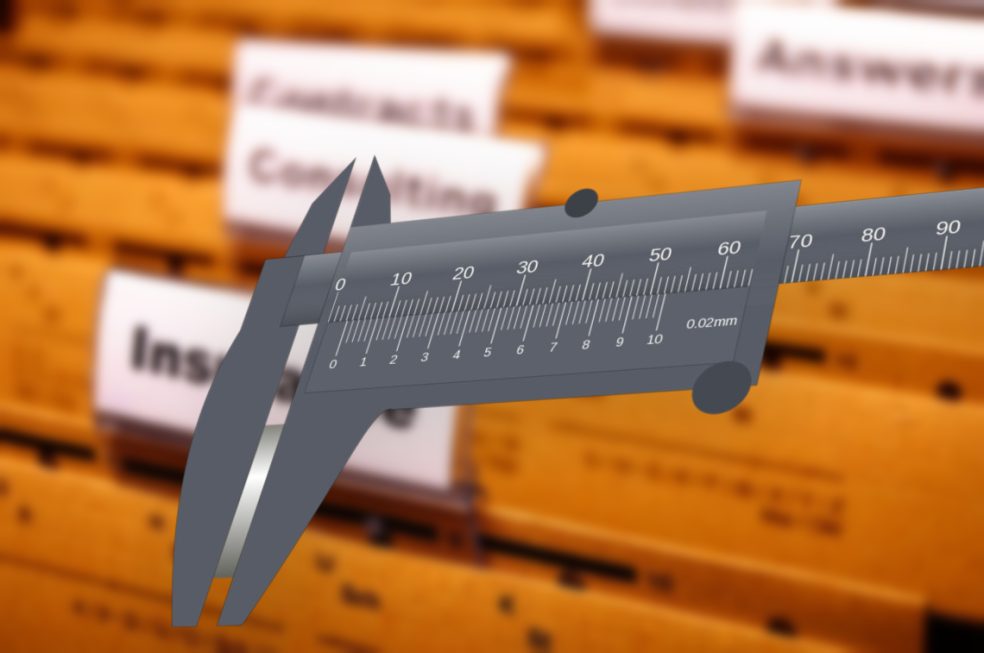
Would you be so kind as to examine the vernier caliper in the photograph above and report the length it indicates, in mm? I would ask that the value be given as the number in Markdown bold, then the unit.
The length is **3.2** mm
